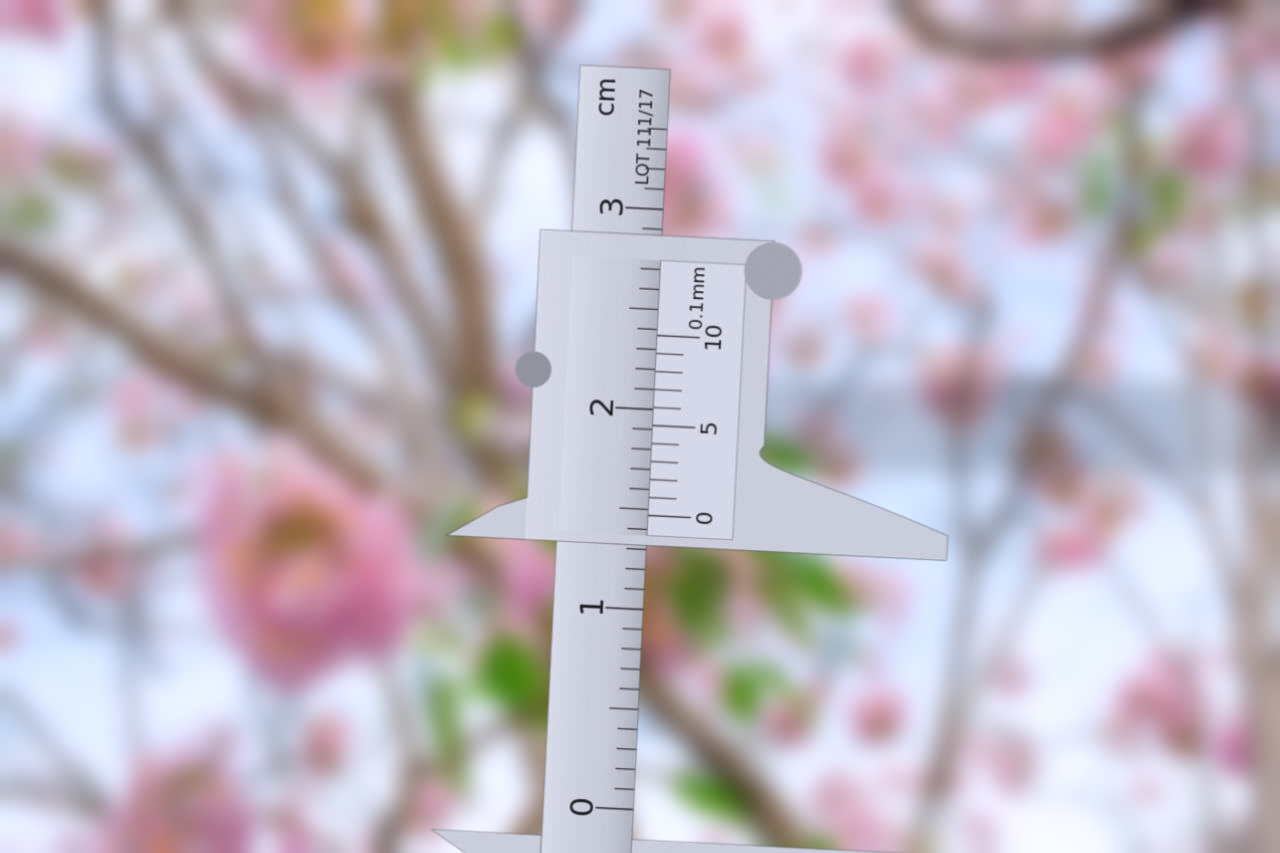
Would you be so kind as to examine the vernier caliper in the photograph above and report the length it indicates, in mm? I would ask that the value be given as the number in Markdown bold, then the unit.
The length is **14.7** mm
